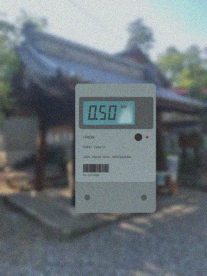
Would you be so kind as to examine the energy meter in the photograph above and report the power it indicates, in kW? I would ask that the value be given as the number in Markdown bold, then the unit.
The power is **0.50** kW
